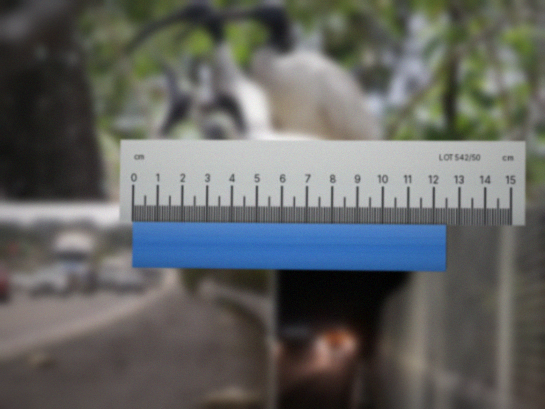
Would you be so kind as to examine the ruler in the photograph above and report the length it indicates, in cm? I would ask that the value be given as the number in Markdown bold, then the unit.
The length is **12.5** cm
